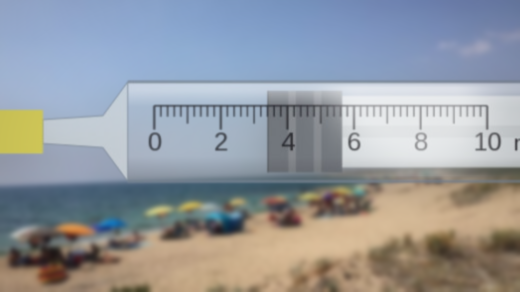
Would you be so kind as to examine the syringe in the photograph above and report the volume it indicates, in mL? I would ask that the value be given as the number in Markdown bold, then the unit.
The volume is **3.4** mL
